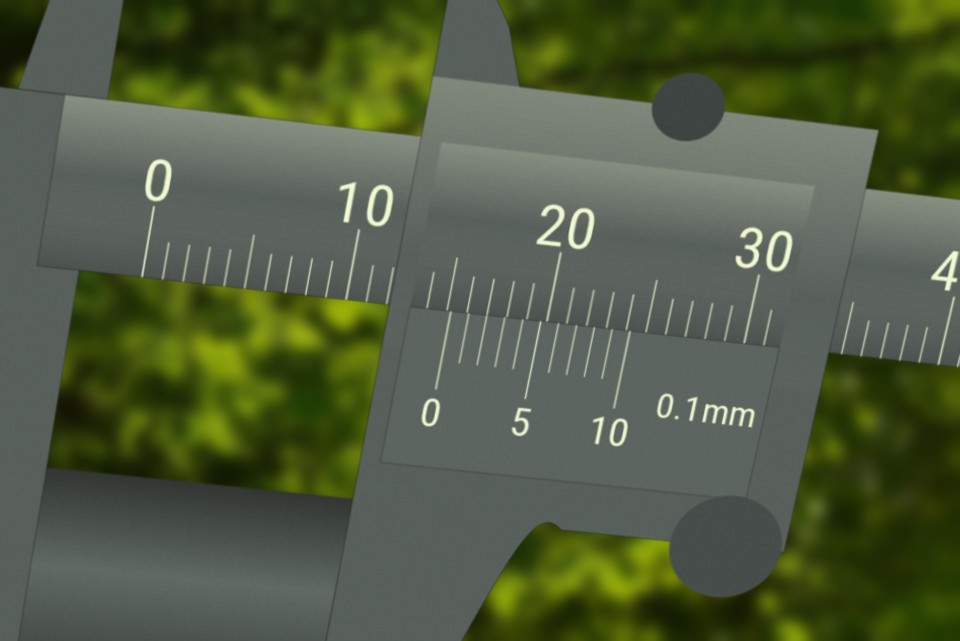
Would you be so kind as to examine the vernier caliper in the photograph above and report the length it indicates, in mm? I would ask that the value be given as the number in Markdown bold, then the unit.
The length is **15.2** mm
